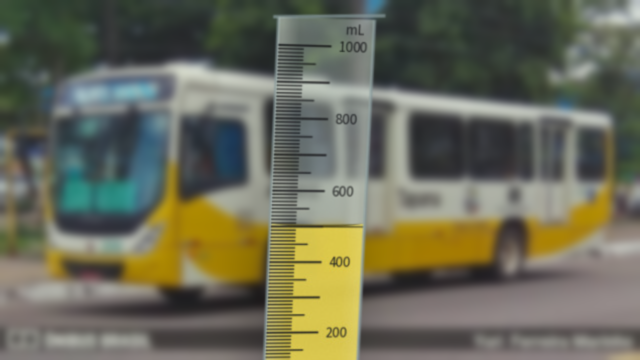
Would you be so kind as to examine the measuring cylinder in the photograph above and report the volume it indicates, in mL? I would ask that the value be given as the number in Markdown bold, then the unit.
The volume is **500** mL
